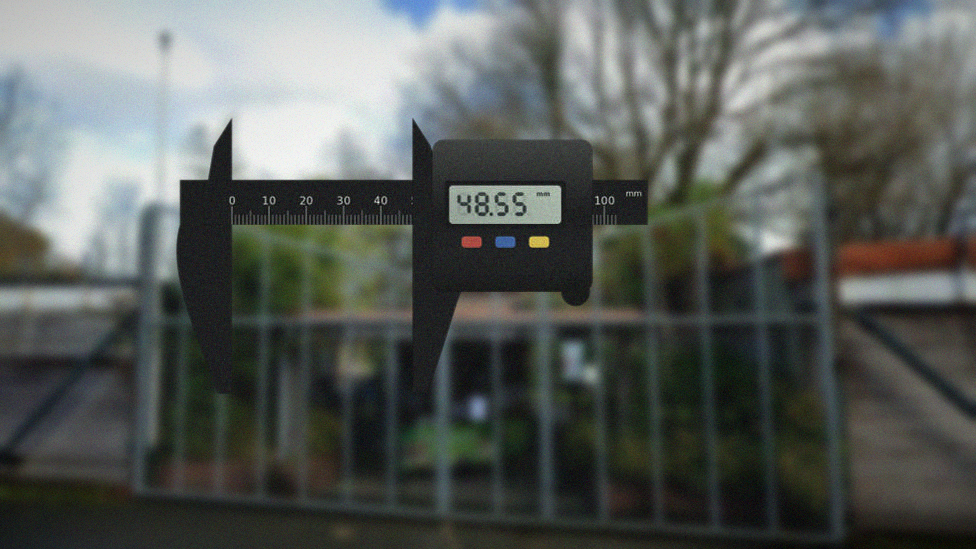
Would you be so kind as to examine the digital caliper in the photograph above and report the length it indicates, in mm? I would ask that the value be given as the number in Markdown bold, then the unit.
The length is **48.55** mm
